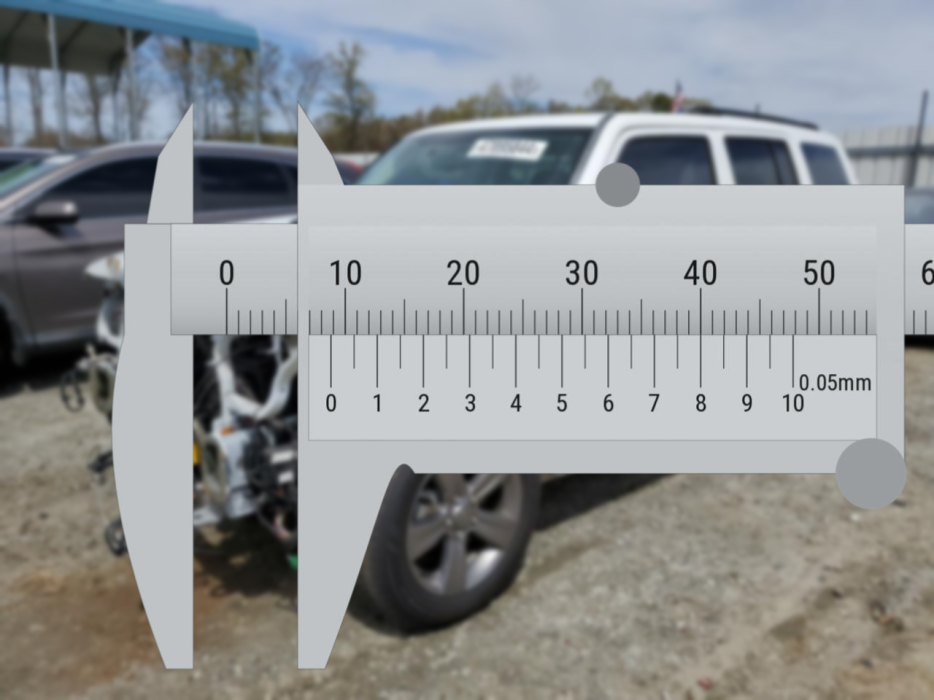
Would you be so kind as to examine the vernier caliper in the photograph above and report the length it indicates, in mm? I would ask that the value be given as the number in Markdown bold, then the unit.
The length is **8.8** mm
